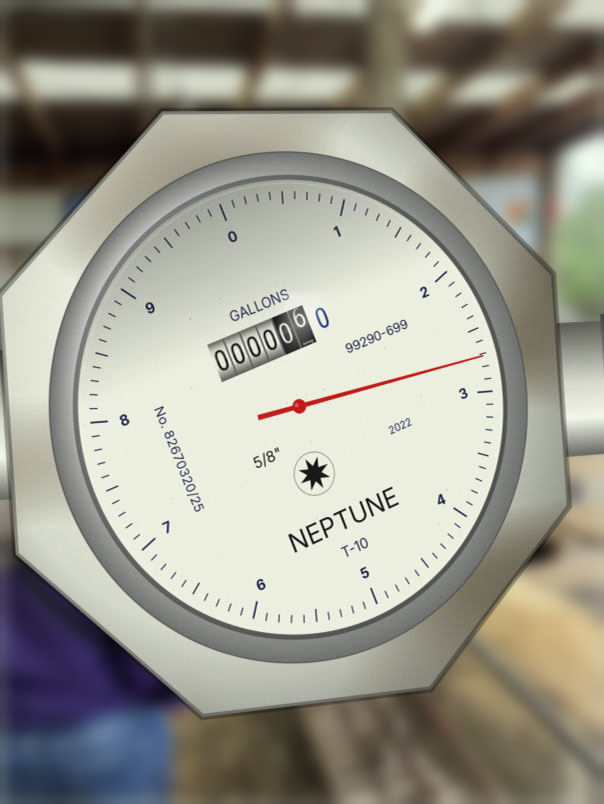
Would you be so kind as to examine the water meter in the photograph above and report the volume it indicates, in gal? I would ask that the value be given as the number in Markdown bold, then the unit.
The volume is **62.7** gal
